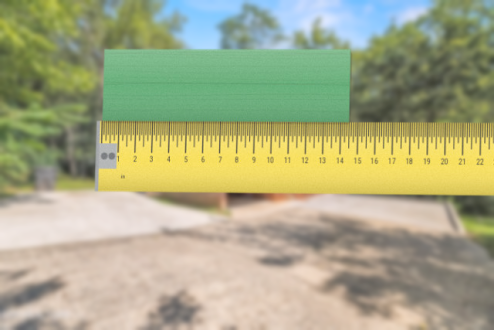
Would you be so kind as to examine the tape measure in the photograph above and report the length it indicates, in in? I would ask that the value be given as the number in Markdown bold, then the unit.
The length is **14.5** in
